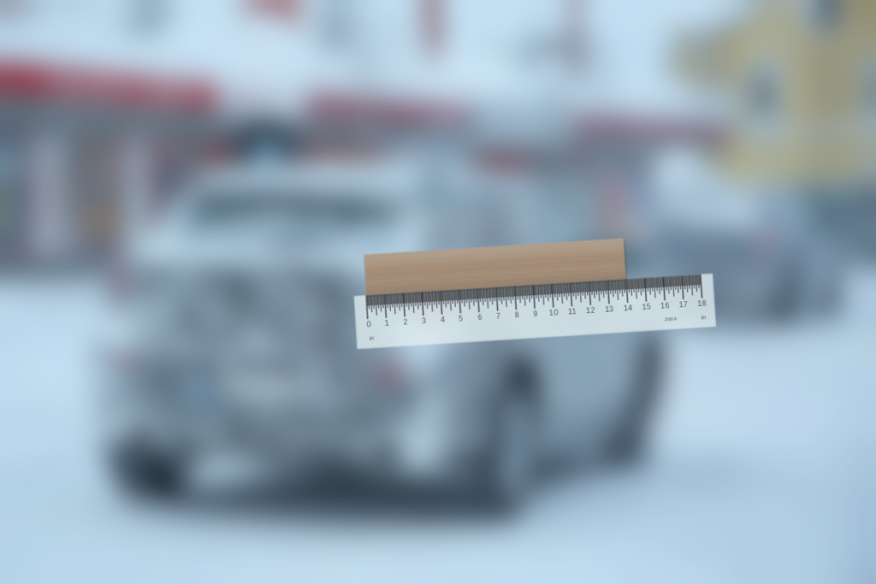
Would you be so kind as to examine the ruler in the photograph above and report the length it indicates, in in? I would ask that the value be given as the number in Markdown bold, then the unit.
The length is **14** in
